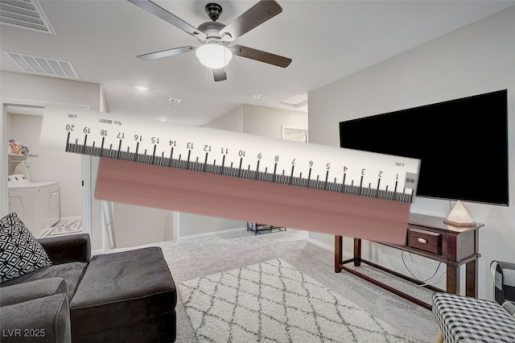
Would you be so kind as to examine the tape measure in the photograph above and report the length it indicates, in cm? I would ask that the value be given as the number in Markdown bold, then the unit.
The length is **18** cm
